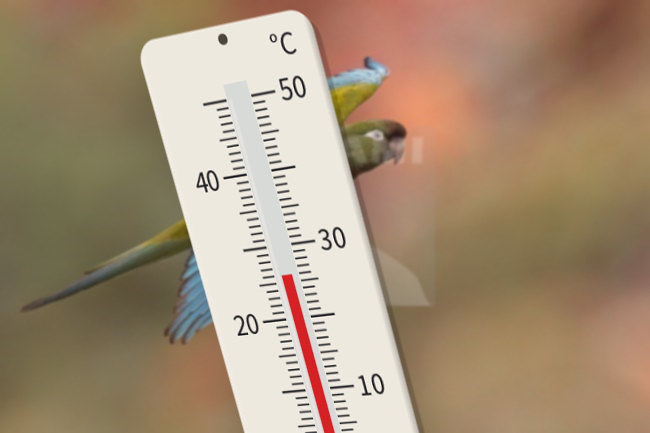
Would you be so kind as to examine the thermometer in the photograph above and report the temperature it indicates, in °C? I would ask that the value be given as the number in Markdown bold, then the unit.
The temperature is **26** °C
